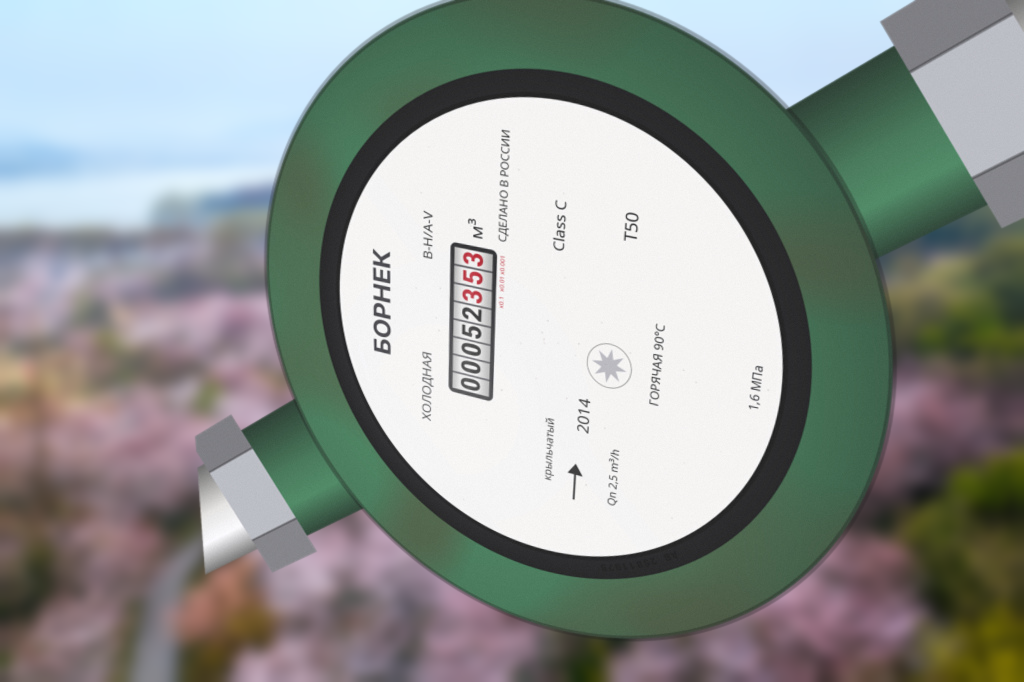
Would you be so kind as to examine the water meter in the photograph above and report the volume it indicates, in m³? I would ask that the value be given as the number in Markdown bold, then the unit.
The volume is **52.353** m³
